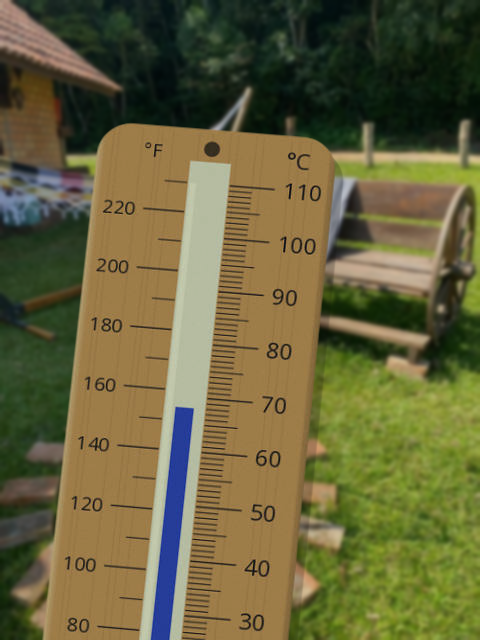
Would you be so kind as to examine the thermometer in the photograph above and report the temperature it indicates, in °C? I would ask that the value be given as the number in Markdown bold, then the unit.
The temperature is **68** °C
